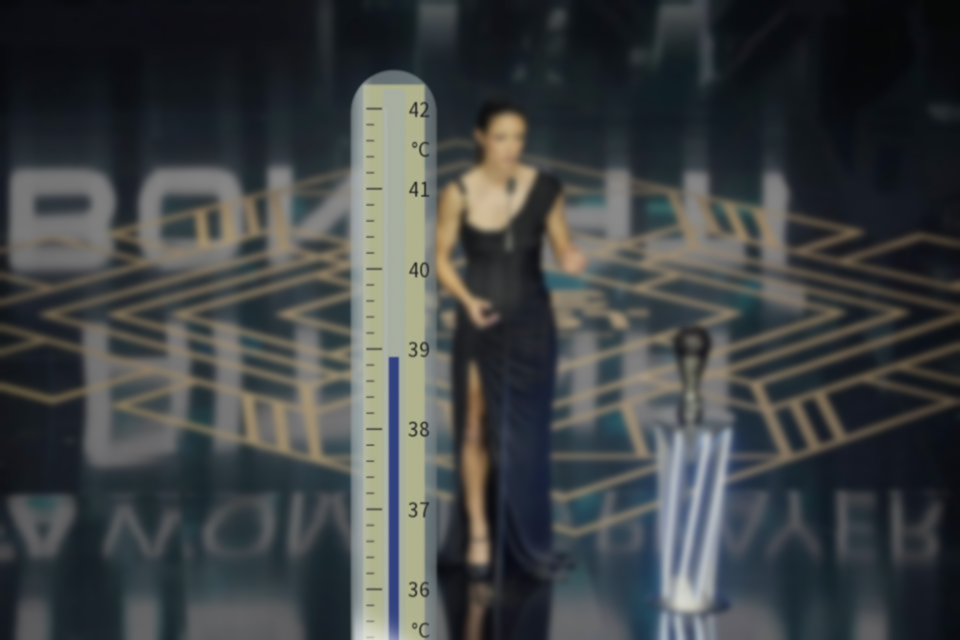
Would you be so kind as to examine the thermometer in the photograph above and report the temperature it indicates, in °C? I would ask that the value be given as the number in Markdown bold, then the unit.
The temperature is **38.9** °C
